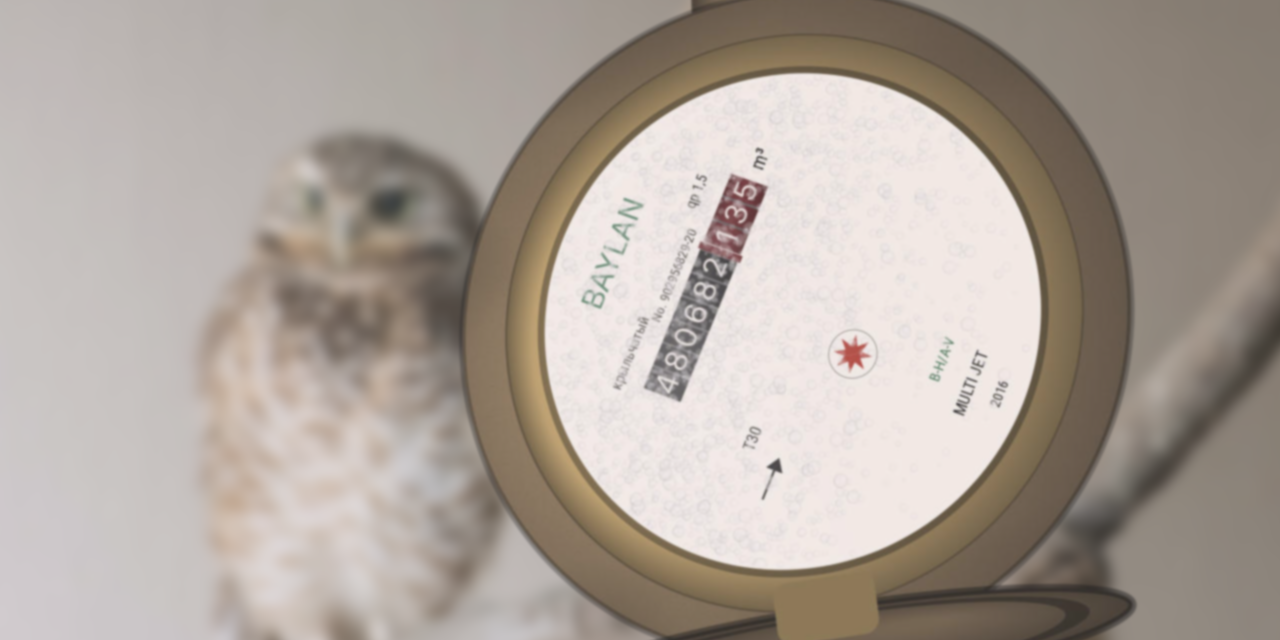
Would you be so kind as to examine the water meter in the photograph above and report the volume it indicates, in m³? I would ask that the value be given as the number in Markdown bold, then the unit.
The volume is **480682.135** m³
